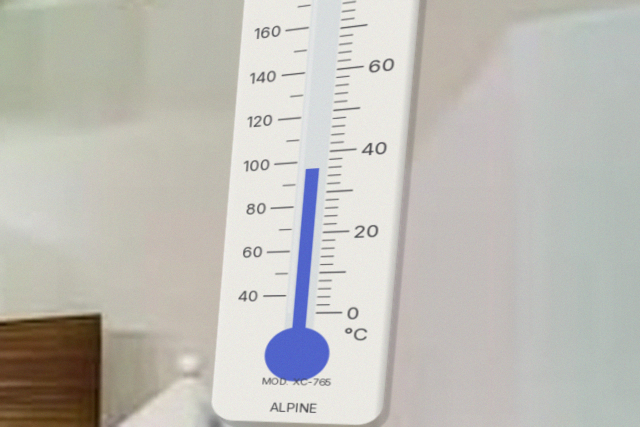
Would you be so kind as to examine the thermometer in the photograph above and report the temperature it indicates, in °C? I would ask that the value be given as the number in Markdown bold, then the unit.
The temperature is **36** °C
